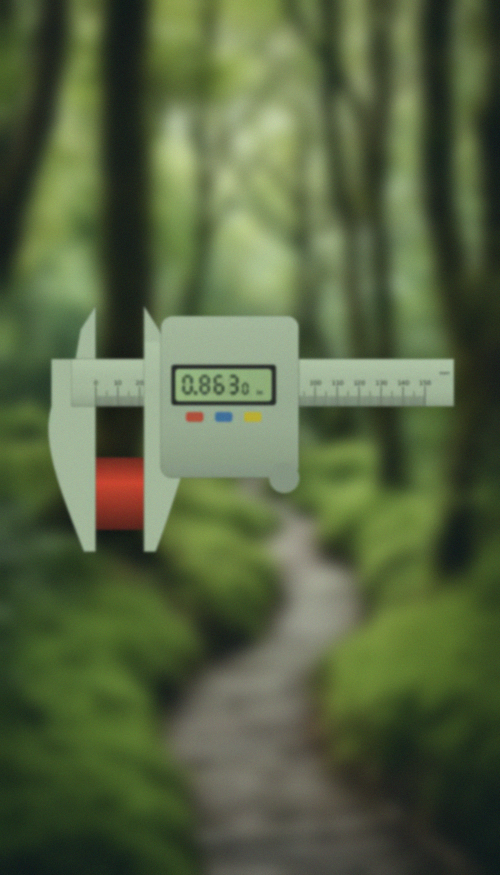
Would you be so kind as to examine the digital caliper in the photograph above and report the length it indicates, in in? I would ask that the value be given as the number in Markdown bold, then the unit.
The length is **0.8630** in
